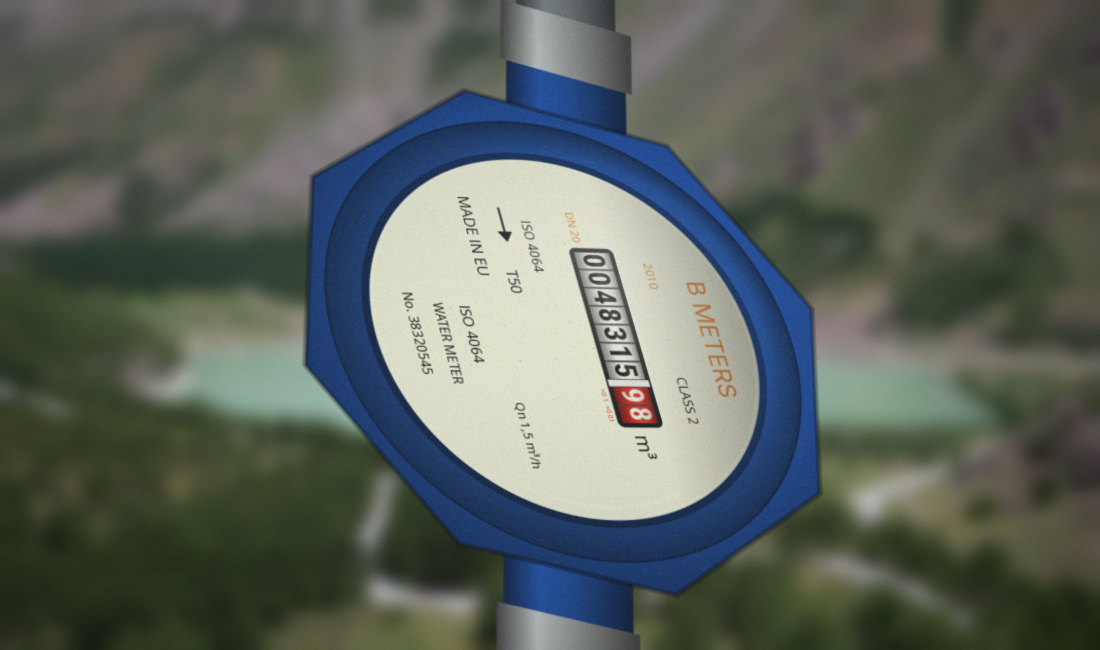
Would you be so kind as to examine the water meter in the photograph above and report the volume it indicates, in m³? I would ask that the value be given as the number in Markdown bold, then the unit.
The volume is **48315.98** m³
